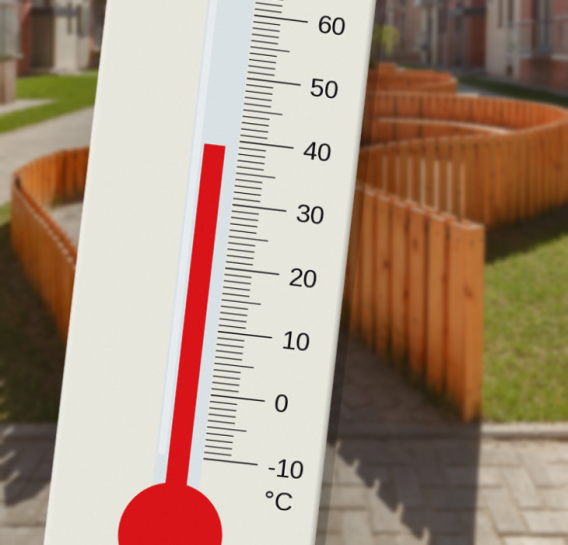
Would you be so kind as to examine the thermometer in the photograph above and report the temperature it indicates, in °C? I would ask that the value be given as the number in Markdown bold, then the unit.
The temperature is **39** °C
